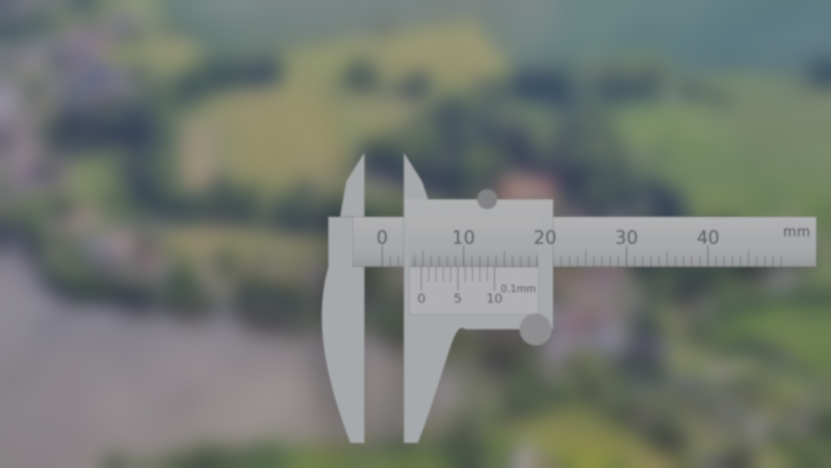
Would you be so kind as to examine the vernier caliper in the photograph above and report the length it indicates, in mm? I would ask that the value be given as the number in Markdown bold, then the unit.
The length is **4.8** mm
